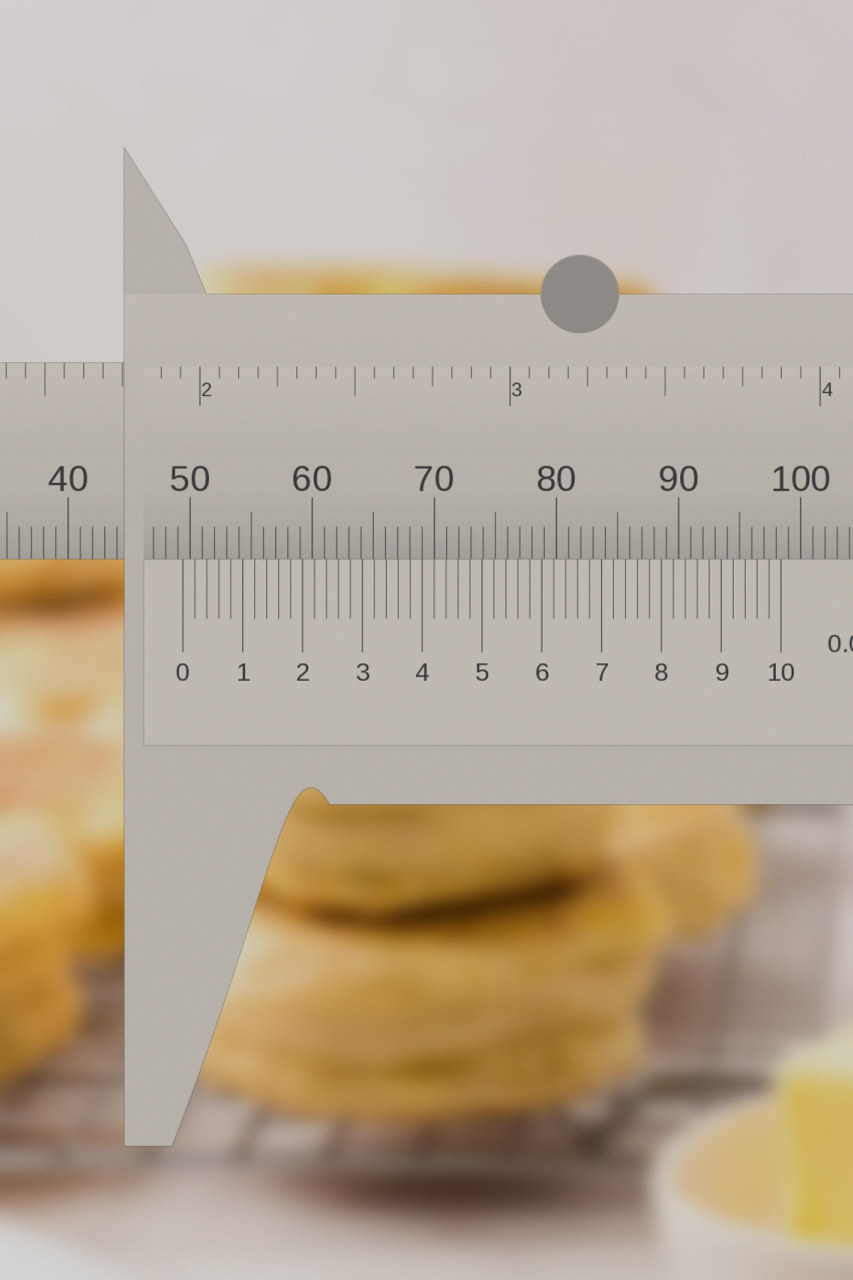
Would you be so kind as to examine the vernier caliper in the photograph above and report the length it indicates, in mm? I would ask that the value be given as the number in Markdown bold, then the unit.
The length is **49.4** mm
